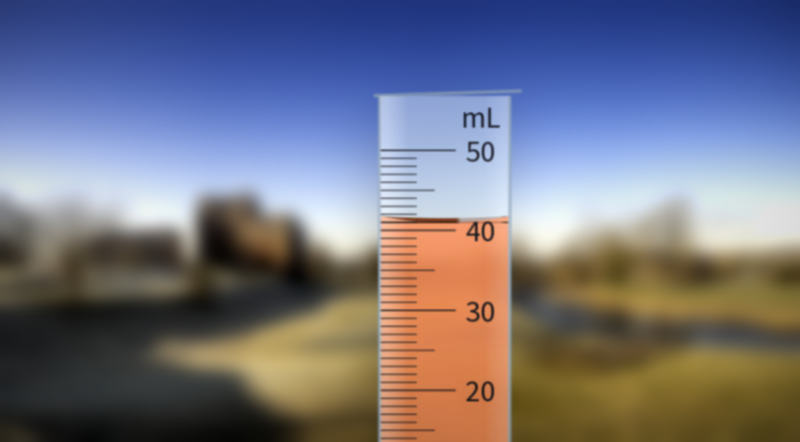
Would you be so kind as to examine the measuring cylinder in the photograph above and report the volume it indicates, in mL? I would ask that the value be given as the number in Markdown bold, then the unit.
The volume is **41** mL
